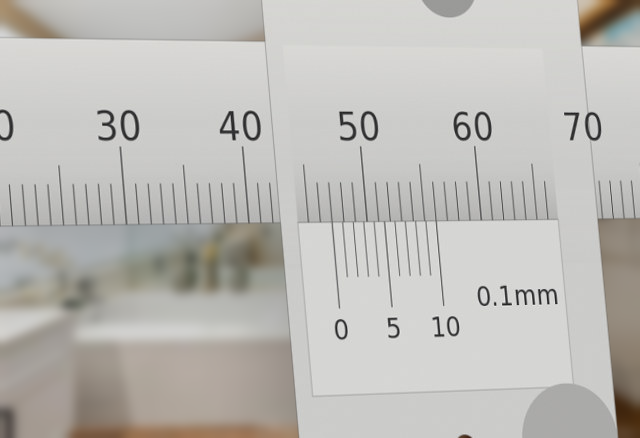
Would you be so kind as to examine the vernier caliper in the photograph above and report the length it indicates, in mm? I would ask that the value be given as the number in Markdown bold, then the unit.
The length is **47.0** mm
